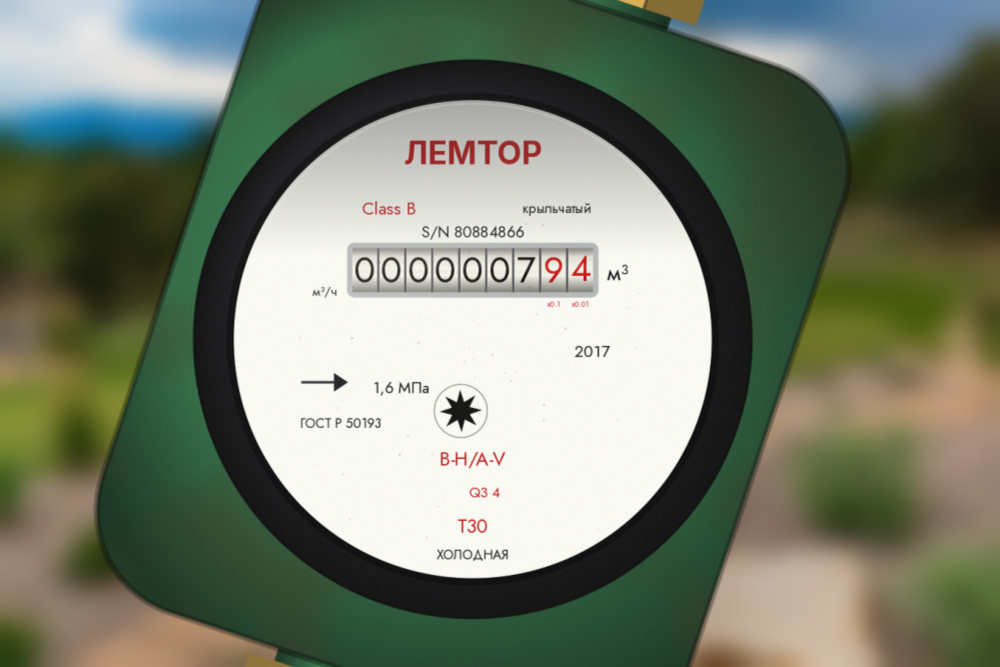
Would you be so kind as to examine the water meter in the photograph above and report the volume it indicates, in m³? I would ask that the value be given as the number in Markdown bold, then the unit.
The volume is **7.94** m³
